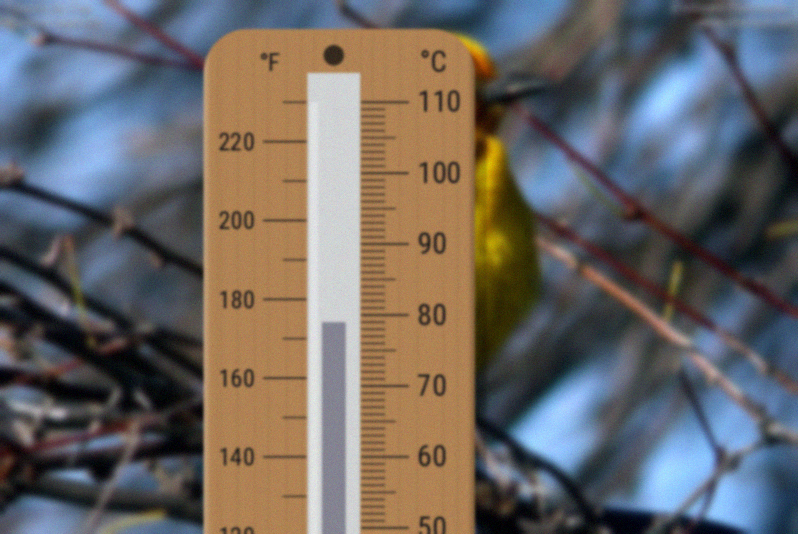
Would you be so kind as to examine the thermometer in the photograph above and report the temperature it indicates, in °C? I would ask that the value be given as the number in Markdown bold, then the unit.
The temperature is **79** °C
